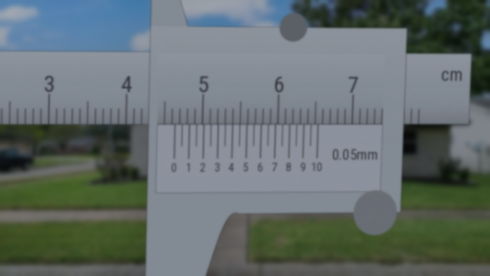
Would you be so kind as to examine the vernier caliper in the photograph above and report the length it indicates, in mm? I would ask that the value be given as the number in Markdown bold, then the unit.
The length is **46.4** mm
